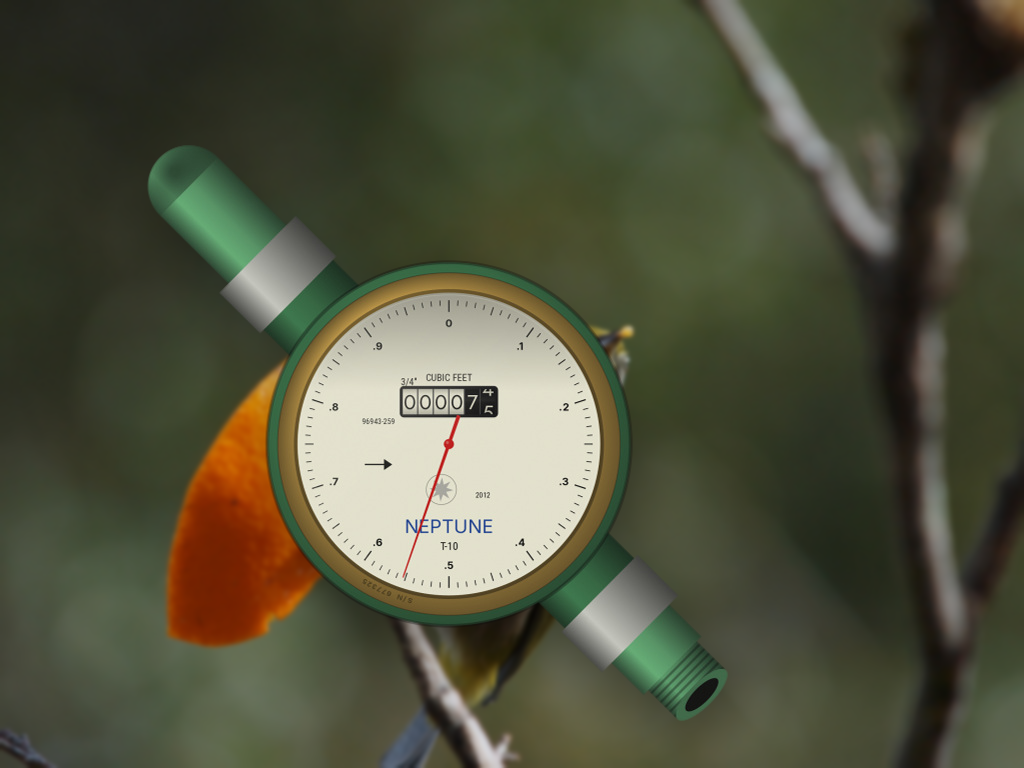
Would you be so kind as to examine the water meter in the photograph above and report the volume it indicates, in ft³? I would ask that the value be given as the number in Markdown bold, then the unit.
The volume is **74.55** ft³
